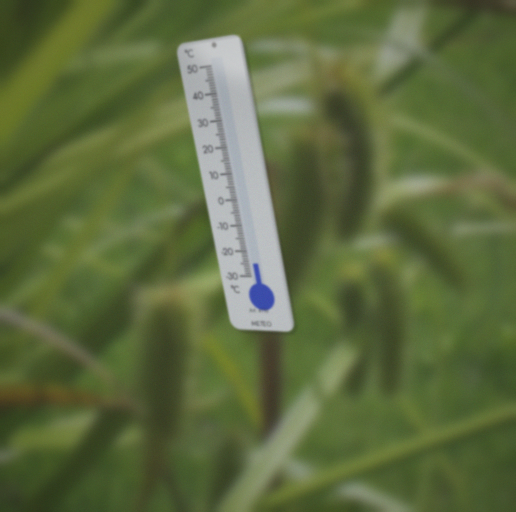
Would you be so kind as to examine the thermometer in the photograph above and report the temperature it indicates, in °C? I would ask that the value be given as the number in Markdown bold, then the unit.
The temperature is **-25** °C
